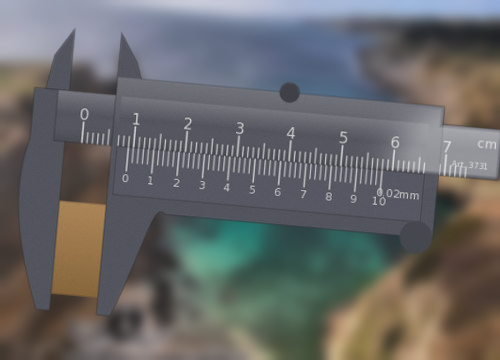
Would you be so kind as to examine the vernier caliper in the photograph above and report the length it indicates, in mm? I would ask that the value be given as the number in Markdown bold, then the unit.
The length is **9.0** mm
